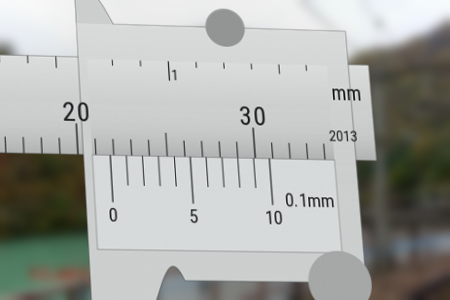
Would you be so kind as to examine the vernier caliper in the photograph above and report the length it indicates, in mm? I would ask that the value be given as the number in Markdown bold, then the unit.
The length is **21.8** mm
